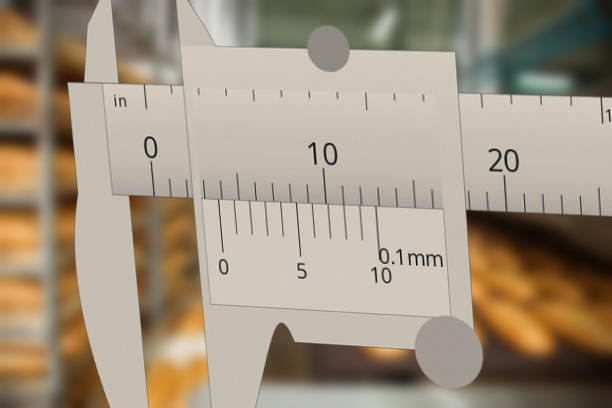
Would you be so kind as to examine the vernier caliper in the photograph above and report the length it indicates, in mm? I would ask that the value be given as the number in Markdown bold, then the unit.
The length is **3.8** mm
